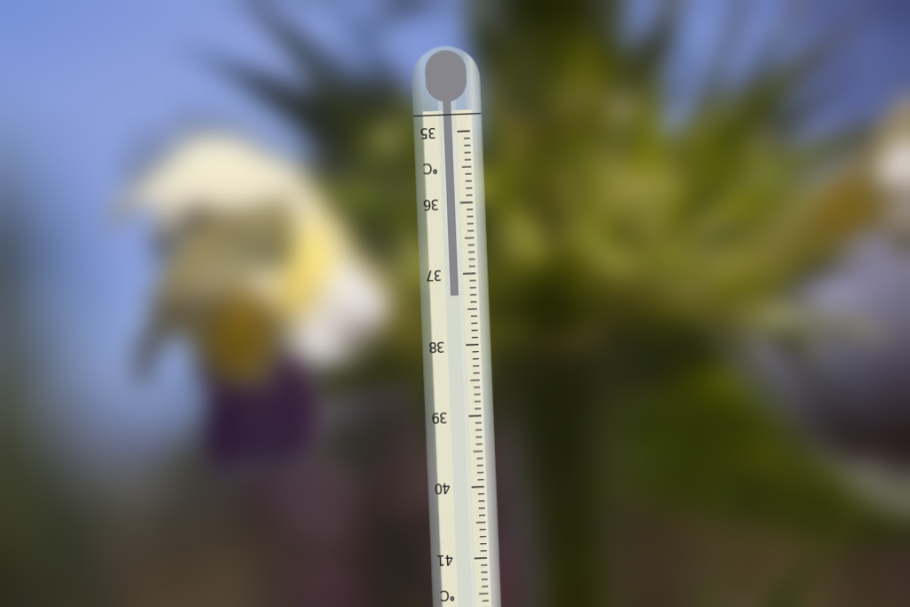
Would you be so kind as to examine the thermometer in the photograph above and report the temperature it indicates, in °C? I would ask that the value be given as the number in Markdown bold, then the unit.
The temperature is **37.3** °C
